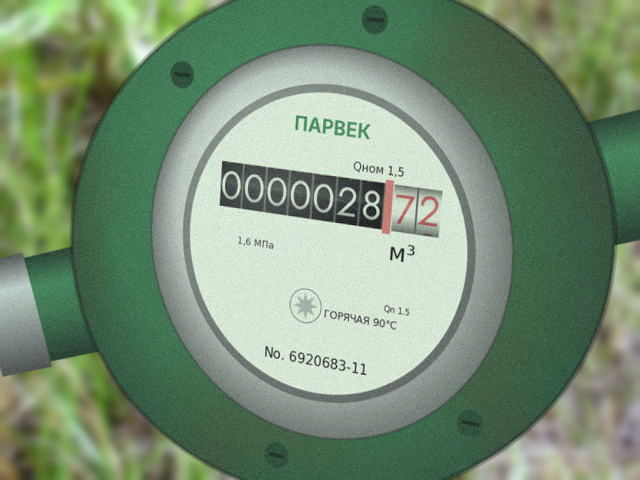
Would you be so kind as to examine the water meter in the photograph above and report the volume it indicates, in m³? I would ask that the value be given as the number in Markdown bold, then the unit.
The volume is **28.72** m³
